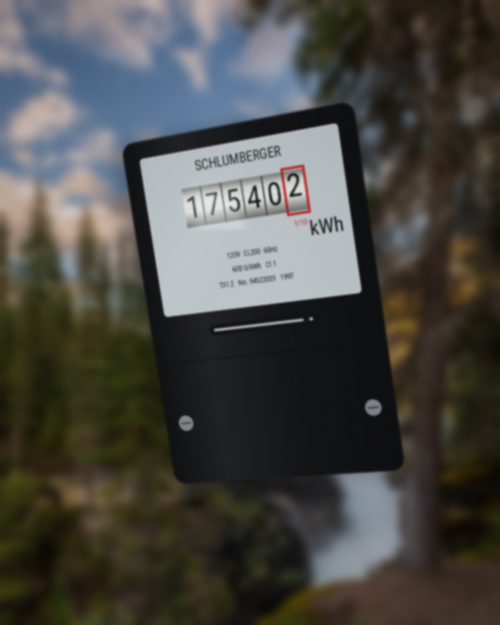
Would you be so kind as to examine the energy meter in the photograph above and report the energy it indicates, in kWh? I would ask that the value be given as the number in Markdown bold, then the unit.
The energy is **17540.2** kWh
